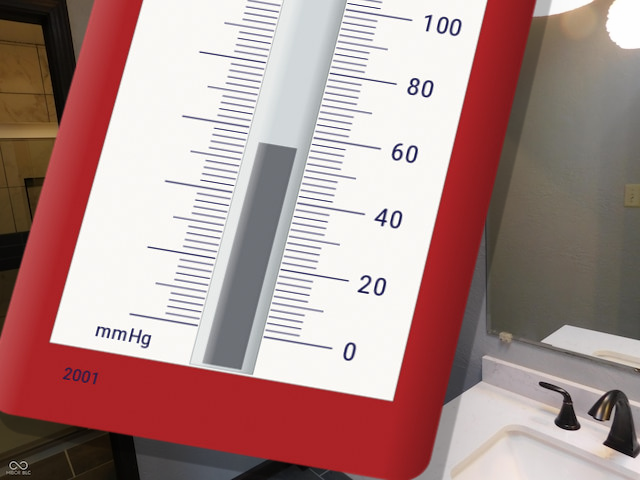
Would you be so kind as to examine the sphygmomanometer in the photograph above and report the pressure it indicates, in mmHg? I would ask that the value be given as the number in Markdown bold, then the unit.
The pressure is **56** mmHg
